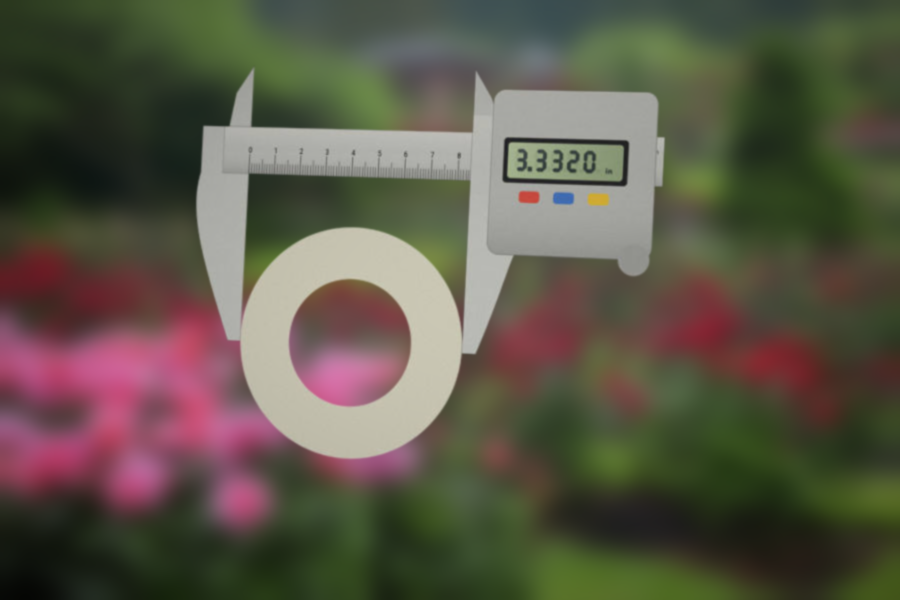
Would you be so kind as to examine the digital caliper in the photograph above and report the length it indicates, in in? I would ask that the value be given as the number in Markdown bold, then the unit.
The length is **3.3320** in
